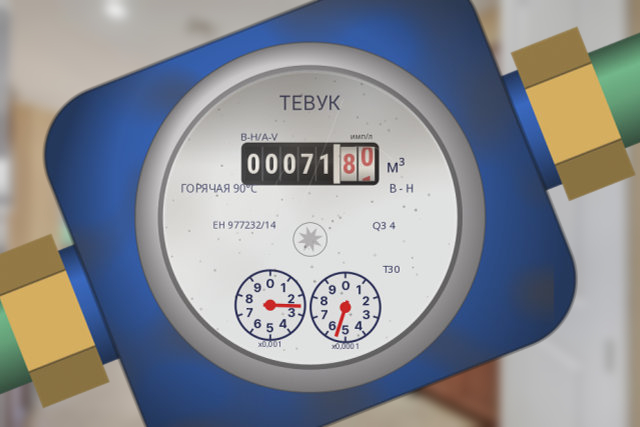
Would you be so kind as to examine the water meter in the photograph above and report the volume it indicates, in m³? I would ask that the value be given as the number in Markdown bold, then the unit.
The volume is **71.8025** m³
